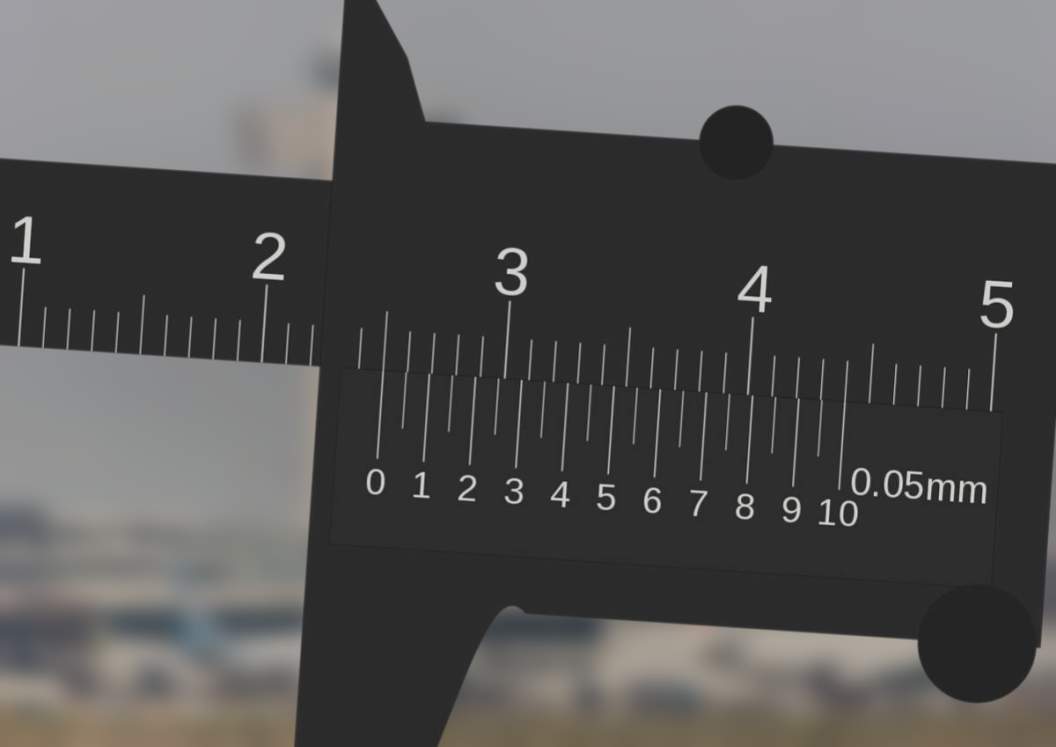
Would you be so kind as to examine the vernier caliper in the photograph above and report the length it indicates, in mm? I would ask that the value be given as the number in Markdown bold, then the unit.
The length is **25.00** mm
